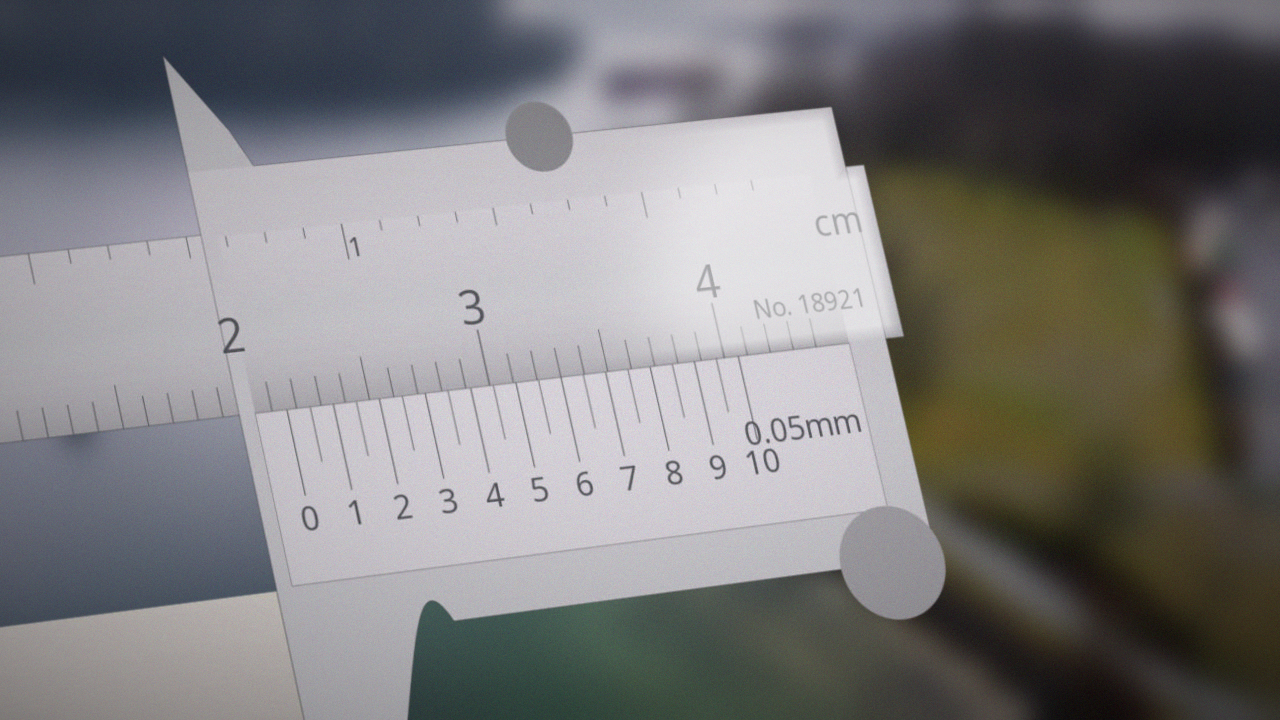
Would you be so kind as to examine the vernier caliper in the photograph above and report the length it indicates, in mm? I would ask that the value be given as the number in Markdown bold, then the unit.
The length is **21.6** mm
